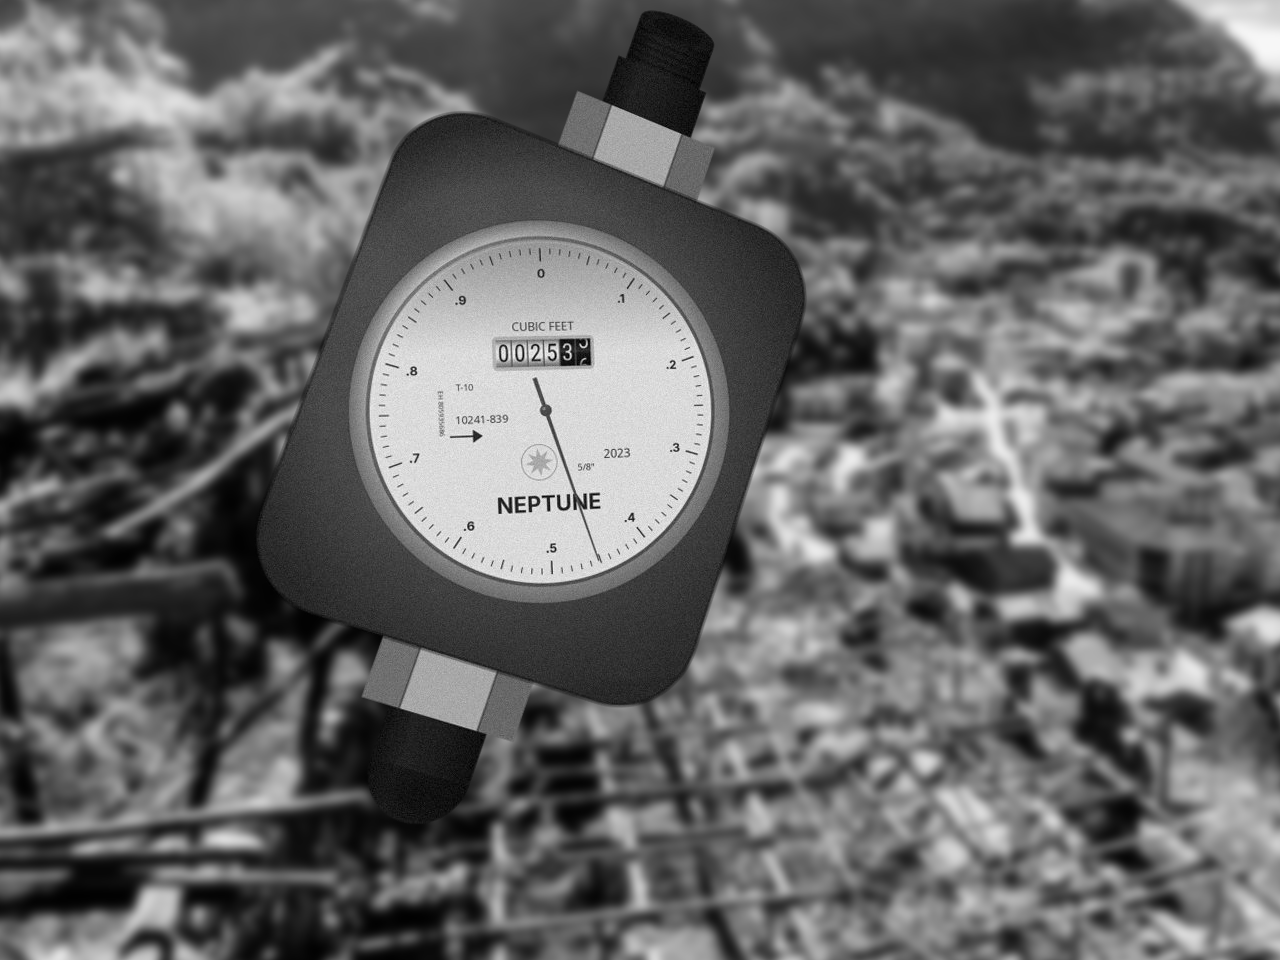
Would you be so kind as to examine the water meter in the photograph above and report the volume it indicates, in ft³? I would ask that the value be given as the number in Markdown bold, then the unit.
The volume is **2535.45** ft³
